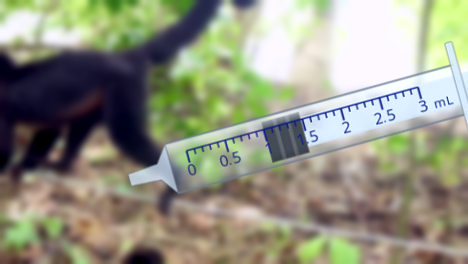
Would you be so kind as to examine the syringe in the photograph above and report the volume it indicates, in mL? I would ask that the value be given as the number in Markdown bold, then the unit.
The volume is **1** mL
